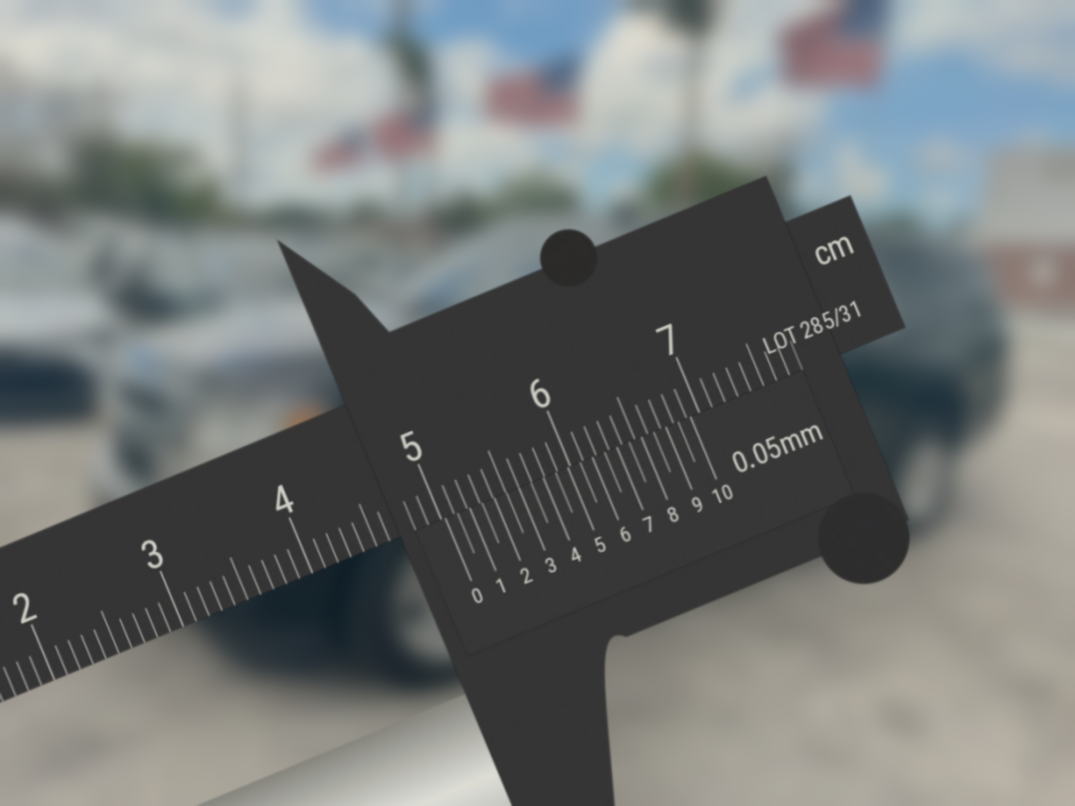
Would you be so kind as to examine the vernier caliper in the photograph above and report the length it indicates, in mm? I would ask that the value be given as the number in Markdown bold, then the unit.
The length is **50.3** mm
